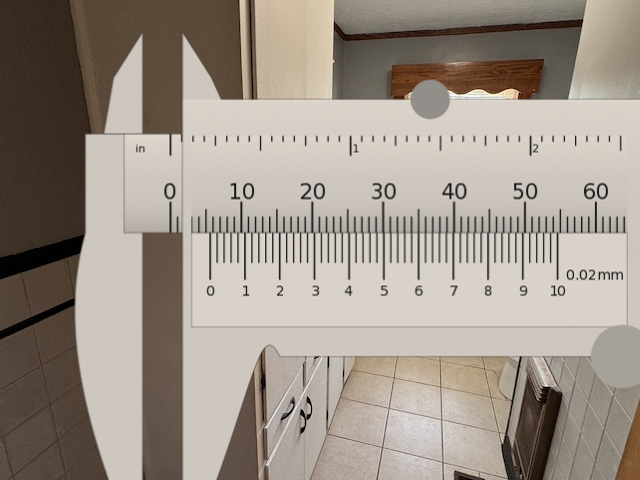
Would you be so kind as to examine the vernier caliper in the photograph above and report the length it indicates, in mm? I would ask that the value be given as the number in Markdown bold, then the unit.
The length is **5.6** mm
